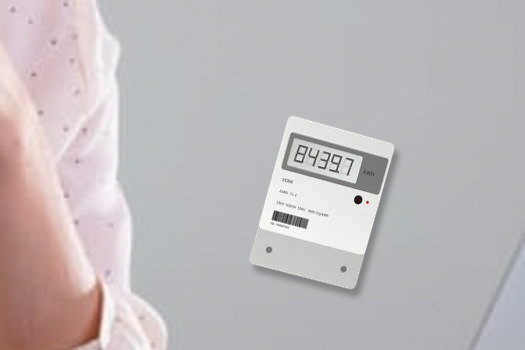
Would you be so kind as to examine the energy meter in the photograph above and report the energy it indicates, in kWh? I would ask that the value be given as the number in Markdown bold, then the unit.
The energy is **8439.7** kWh
